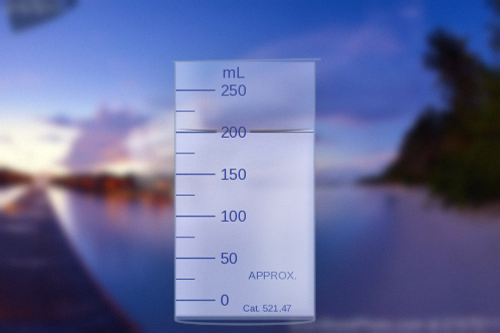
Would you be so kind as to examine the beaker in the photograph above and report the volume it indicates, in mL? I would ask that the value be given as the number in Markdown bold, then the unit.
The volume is **200** mL
